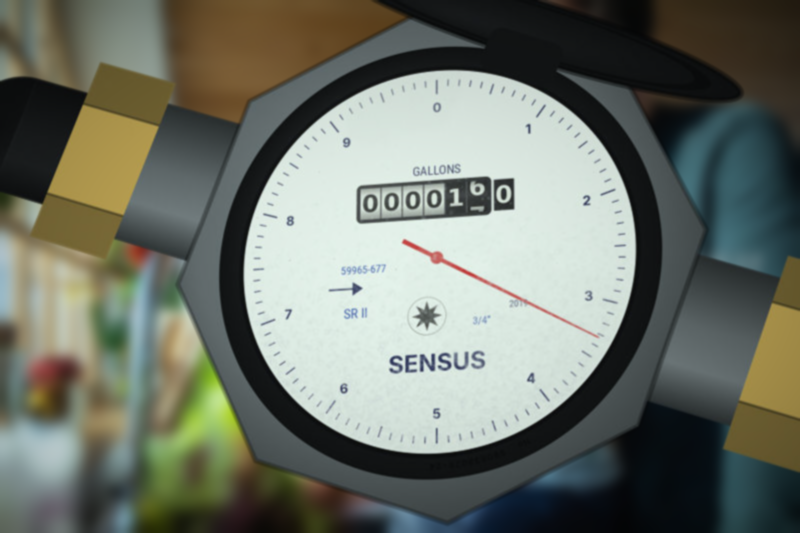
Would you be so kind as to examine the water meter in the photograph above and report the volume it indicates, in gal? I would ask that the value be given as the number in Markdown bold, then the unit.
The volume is **163.3** gal
